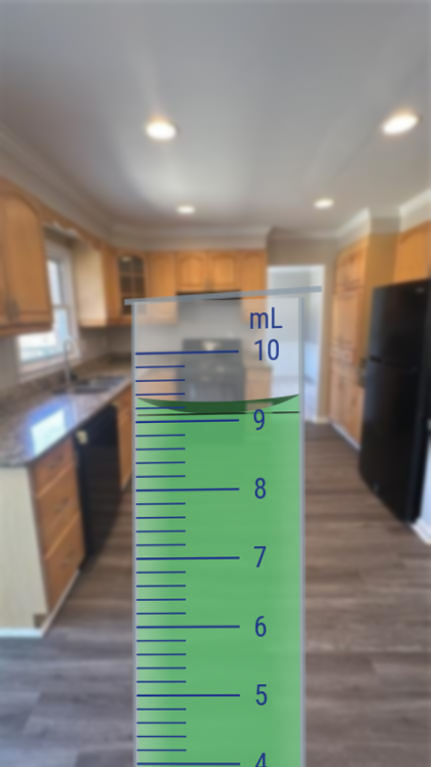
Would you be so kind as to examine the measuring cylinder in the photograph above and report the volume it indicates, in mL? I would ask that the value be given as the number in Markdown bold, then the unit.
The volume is **9.1** mL
